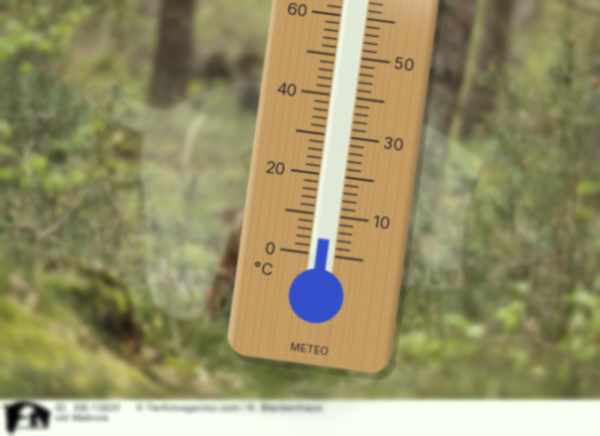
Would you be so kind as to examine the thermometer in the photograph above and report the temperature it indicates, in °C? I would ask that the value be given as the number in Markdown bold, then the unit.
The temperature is **4** °C
